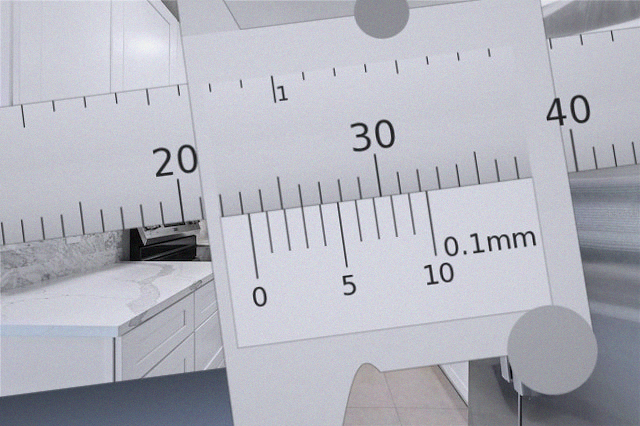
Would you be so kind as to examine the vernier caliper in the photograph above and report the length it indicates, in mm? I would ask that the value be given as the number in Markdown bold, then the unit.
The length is **23.3** mm
